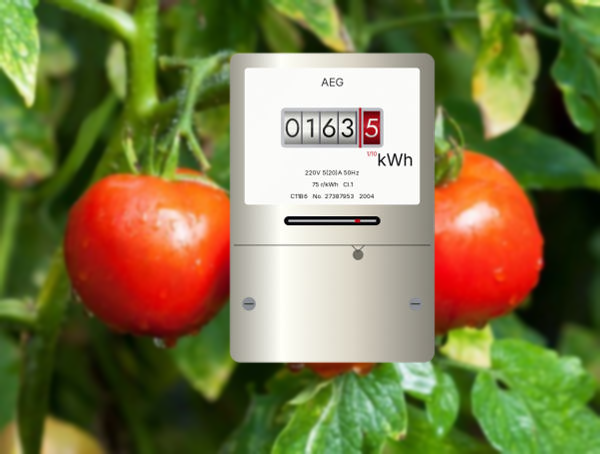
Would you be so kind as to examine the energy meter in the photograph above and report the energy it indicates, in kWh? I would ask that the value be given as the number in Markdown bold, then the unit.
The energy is **163.5** kWh
